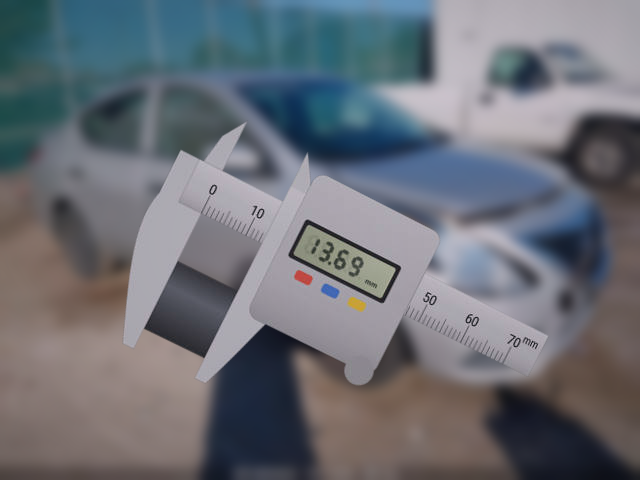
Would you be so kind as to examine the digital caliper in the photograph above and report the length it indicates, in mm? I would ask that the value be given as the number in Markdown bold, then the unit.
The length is **13.69** mm
